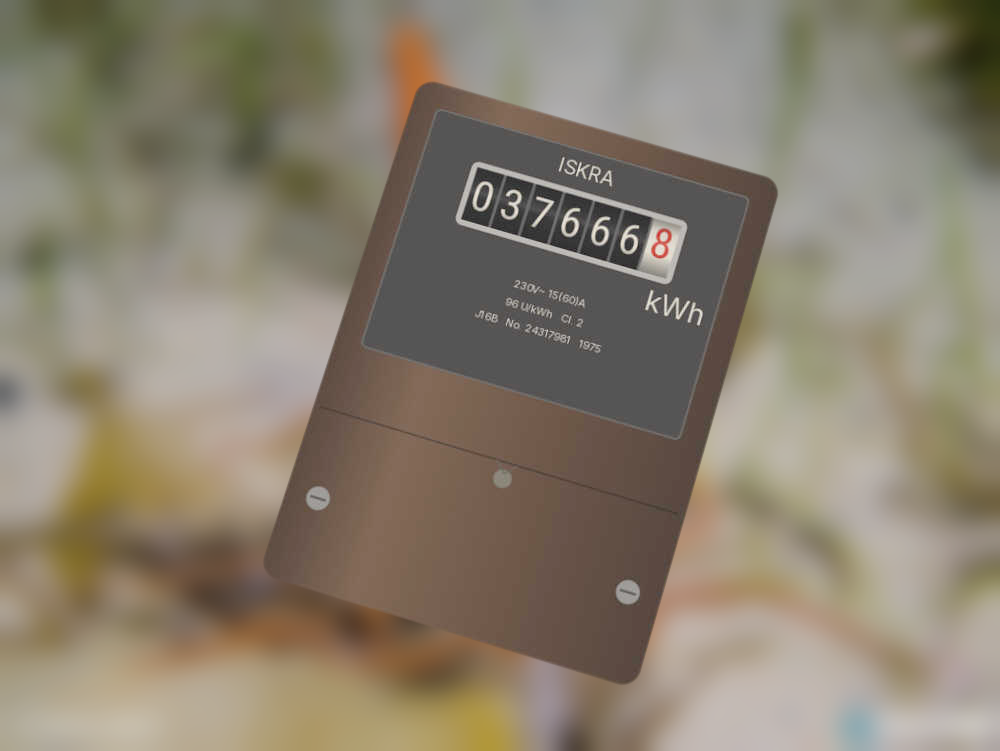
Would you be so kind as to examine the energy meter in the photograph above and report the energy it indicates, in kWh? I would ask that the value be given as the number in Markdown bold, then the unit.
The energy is **37666.8** kWh
